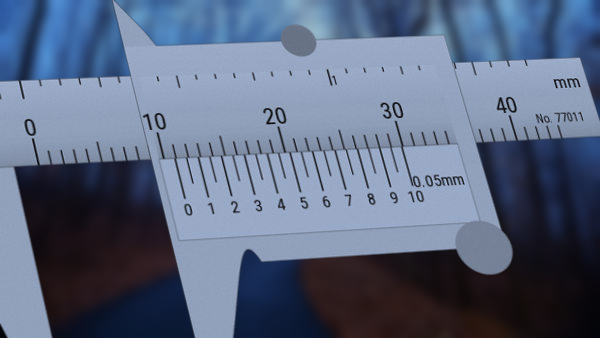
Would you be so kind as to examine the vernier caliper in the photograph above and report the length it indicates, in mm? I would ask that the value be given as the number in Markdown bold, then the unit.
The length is **10.9** mm
